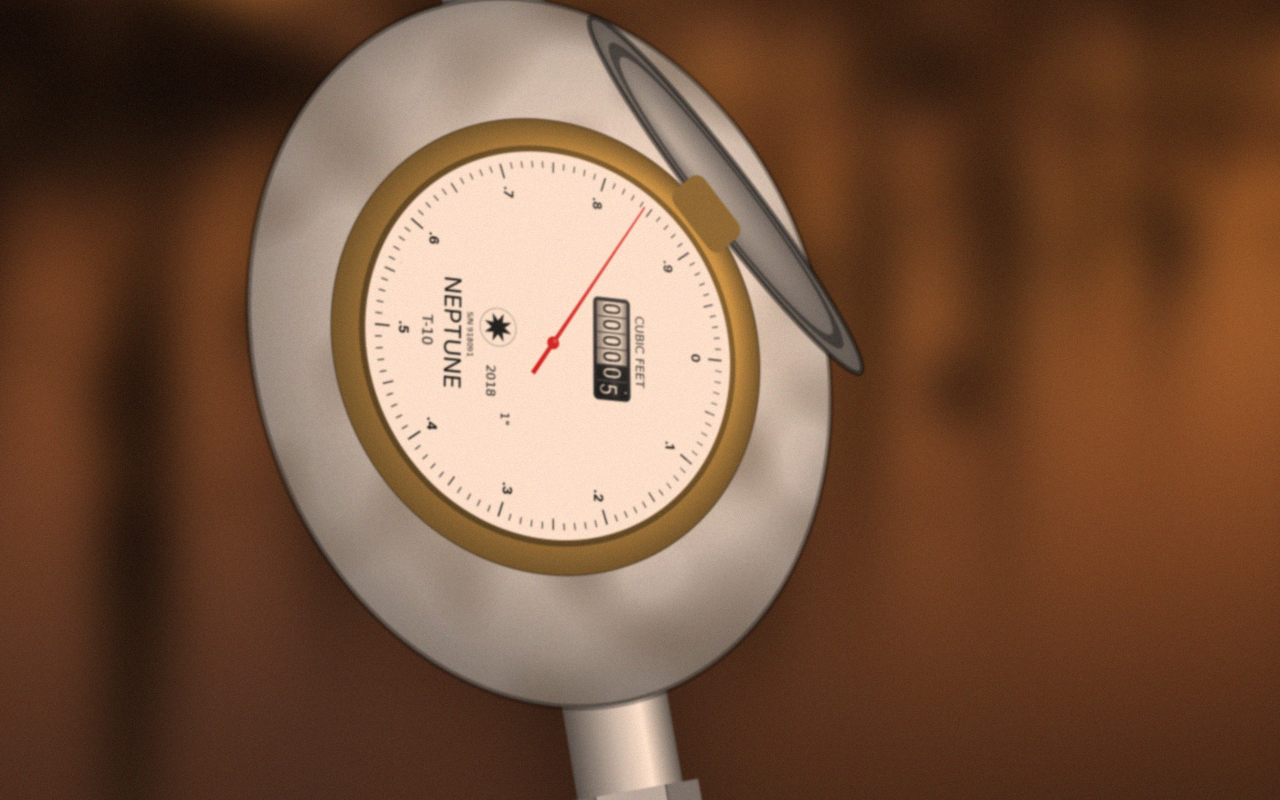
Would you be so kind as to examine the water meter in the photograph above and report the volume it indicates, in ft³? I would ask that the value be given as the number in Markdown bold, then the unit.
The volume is **4.84** ft³
